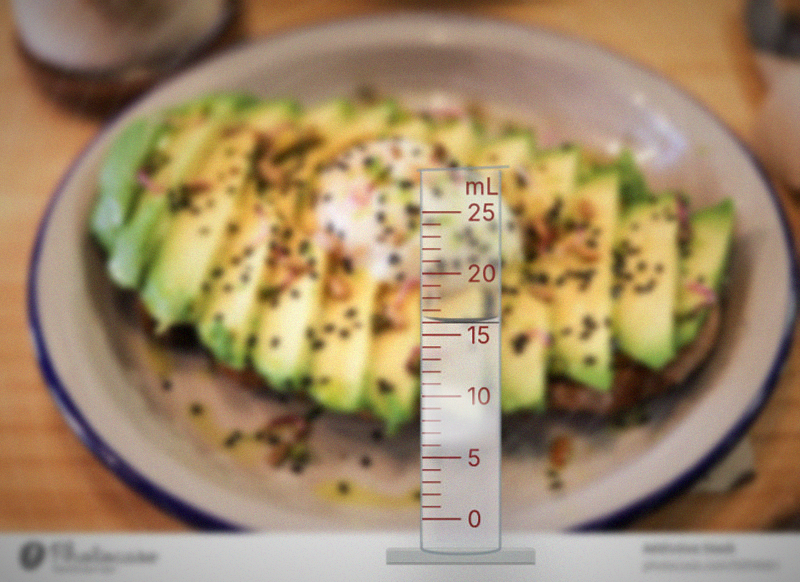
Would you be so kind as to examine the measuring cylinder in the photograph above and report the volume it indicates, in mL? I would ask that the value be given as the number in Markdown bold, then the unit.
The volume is **16** mL
